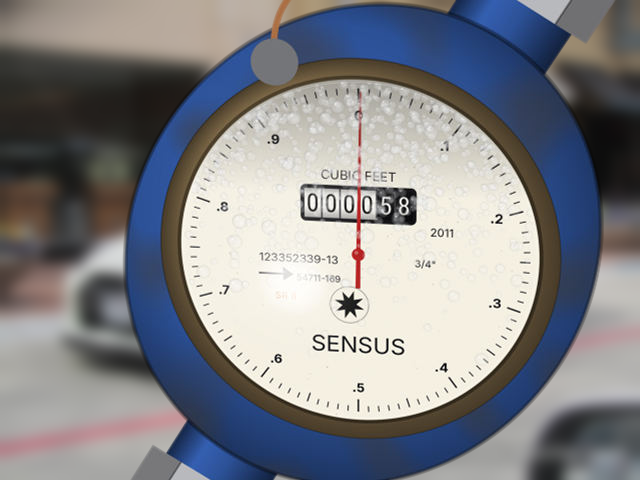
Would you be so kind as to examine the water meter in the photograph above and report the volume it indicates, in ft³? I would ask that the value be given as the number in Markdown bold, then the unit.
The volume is **58.00** ft³
